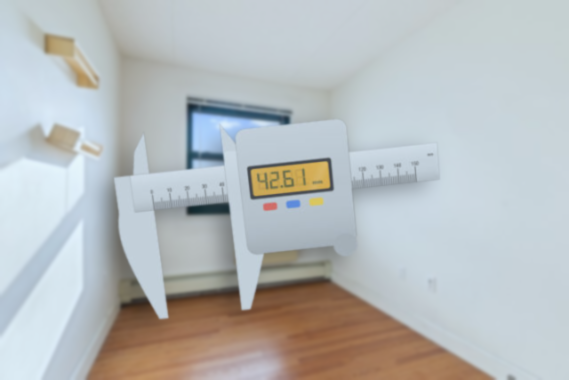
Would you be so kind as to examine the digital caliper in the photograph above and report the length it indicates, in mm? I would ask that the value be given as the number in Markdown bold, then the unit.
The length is **42.61** mm
